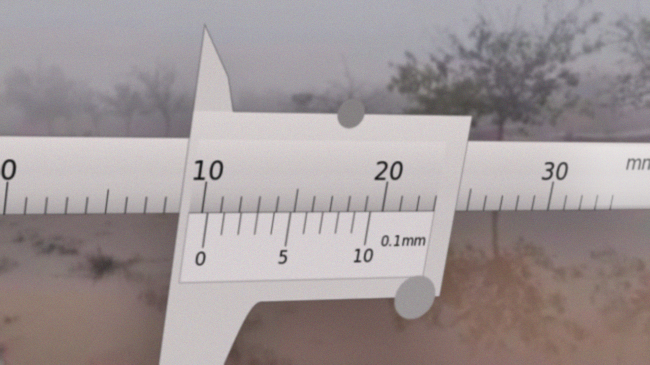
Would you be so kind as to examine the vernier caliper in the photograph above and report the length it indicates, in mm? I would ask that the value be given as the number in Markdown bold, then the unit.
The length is **10.3** mm
